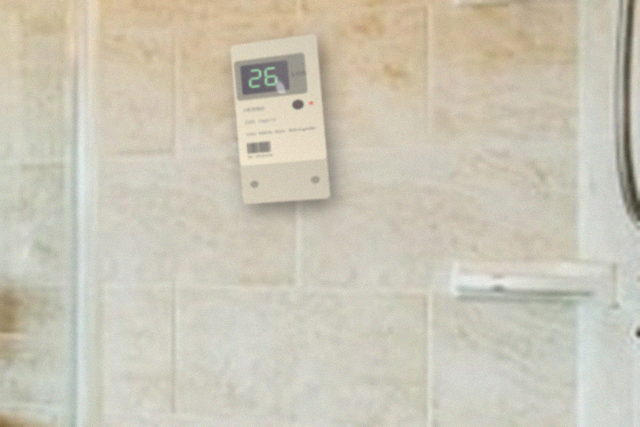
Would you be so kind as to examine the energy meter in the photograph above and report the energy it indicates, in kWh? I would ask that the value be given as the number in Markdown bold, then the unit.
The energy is **26** kWh
